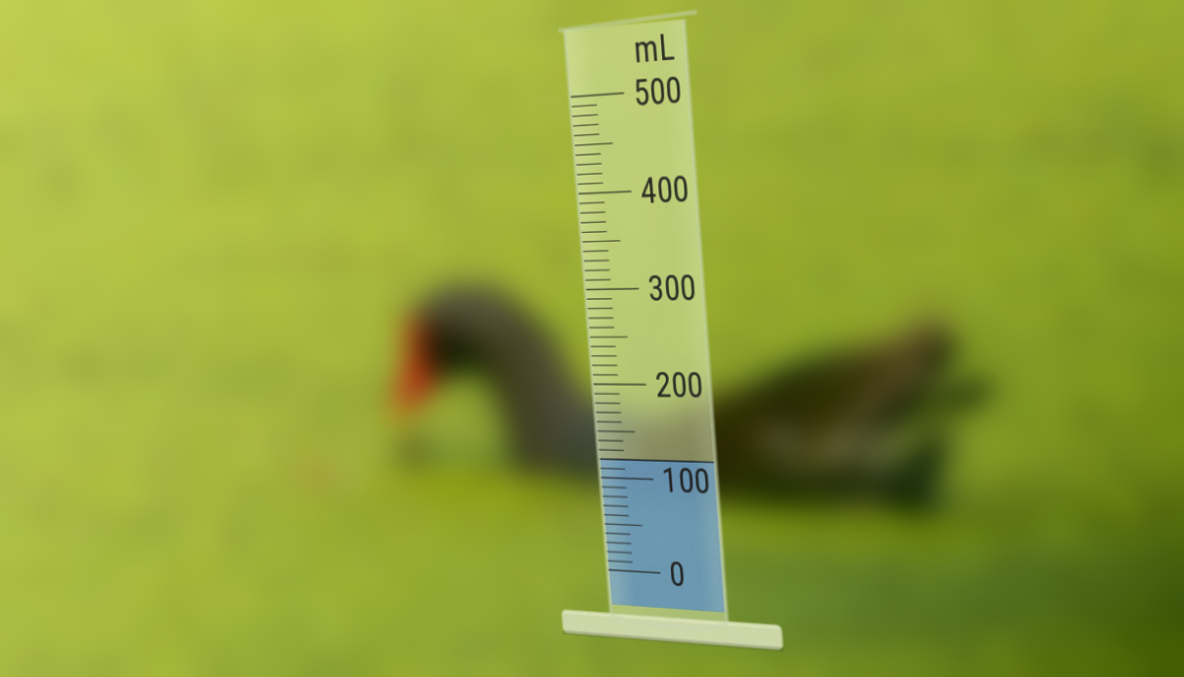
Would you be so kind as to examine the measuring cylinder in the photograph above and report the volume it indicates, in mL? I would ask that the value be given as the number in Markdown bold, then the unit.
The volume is **120** mL
